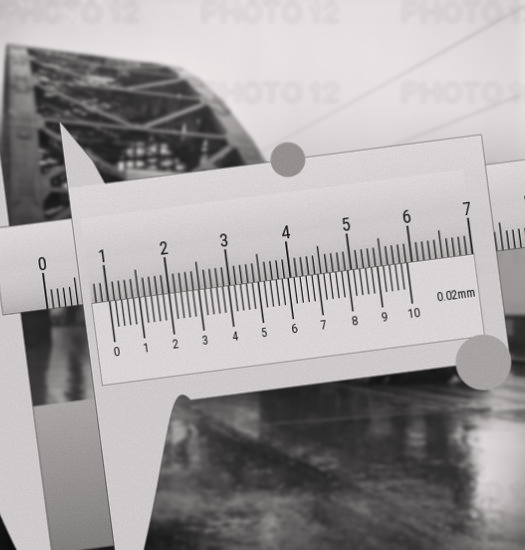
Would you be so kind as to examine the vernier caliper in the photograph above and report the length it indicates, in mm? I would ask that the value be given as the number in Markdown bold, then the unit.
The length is **10.2** mm
